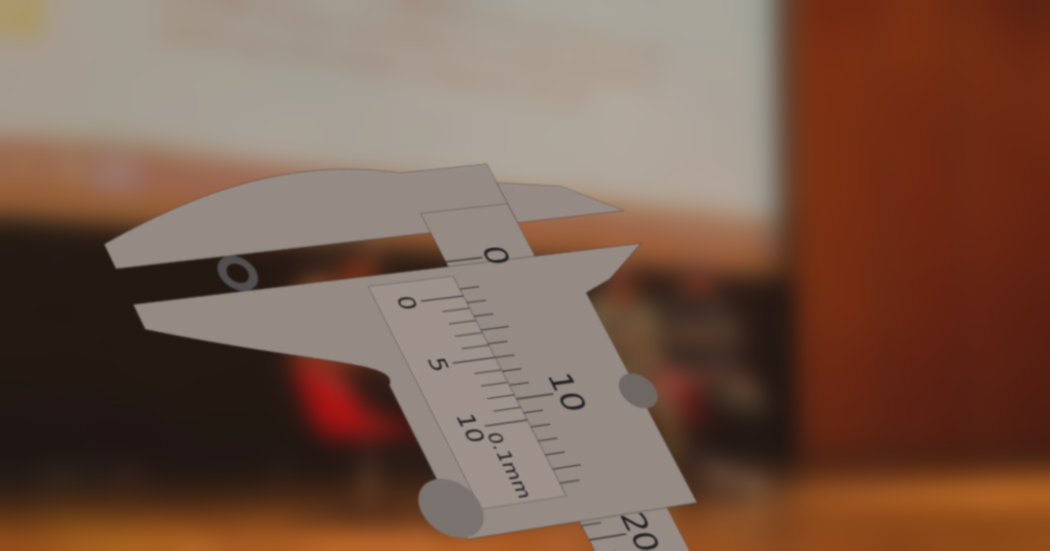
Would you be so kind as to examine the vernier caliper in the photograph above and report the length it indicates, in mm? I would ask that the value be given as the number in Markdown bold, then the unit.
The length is **2.5** mm
